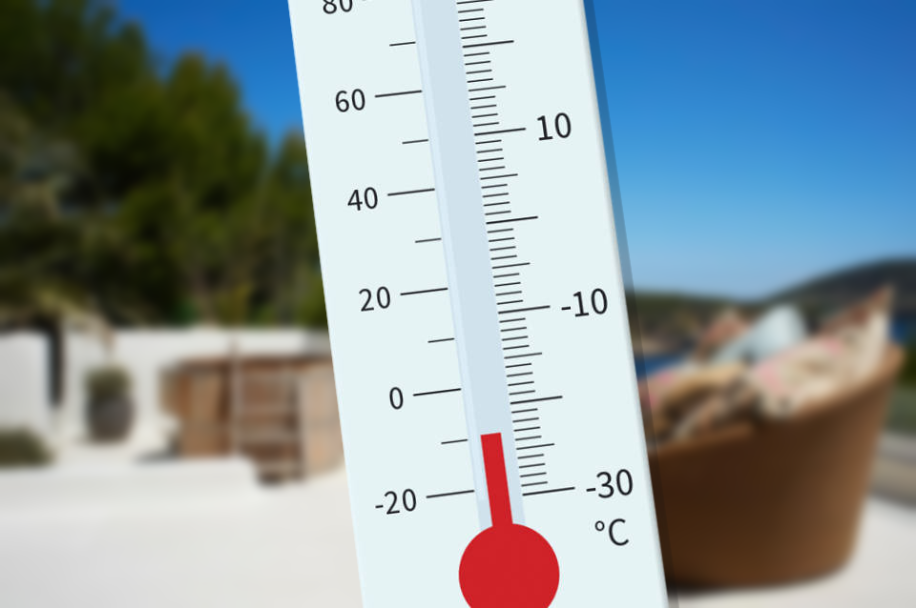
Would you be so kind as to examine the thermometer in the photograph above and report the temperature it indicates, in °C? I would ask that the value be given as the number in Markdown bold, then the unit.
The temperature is **-23** °C
